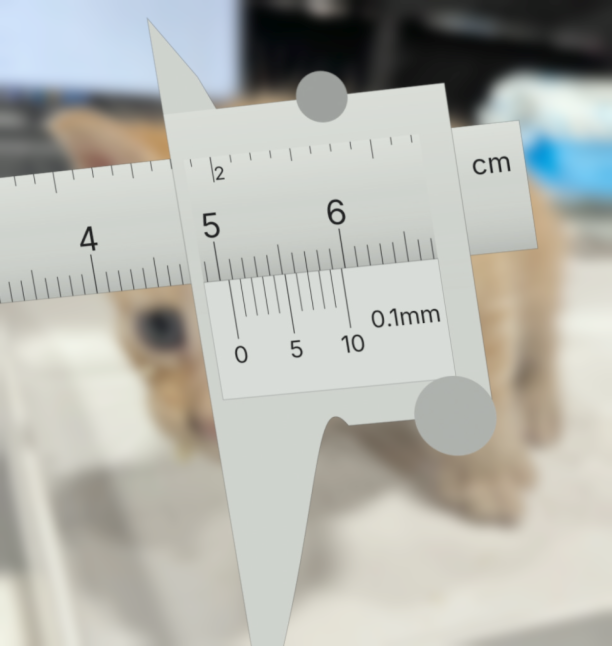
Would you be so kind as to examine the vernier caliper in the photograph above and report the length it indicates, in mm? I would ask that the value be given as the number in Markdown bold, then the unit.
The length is **50.7** mm
